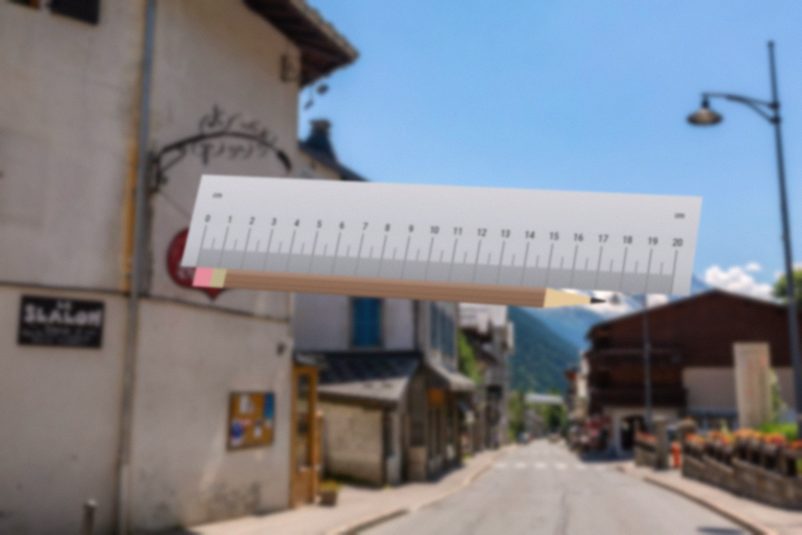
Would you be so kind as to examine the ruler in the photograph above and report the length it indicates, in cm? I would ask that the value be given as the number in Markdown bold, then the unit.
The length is **17.5** cm
